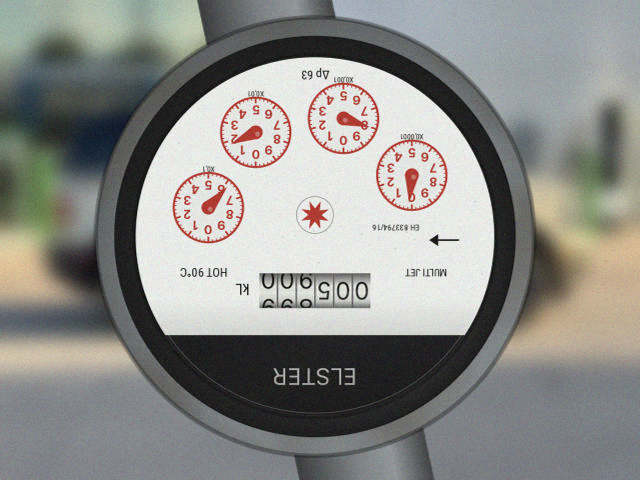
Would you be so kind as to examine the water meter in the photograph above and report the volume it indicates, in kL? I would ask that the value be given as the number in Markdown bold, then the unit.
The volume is **5899.6180** kL
